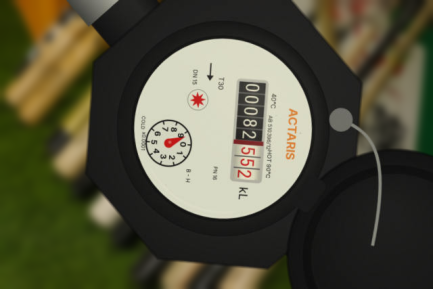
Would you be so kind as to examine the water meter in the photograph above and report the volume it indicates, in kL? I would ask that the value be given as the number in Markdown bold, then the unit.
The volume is **82.5519** kL
